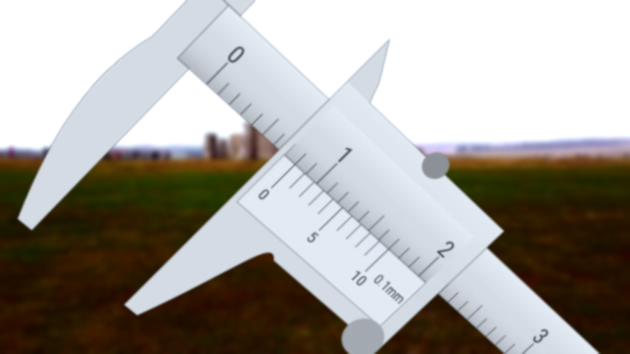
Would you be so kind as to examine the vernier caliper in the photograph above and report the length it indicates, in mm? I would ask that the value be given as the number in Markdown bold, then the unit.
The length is **8.0** mm
